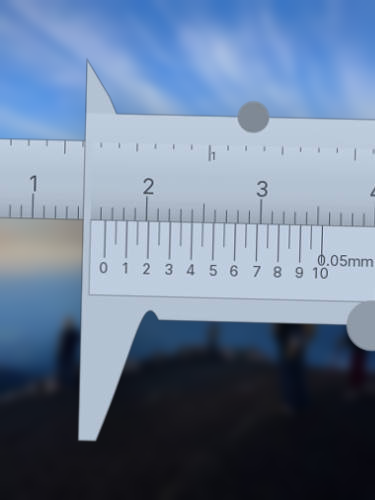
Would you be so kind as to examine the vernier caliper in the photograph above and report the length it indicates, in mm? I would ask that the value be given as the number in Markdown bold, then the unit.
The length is **16.4** mm
